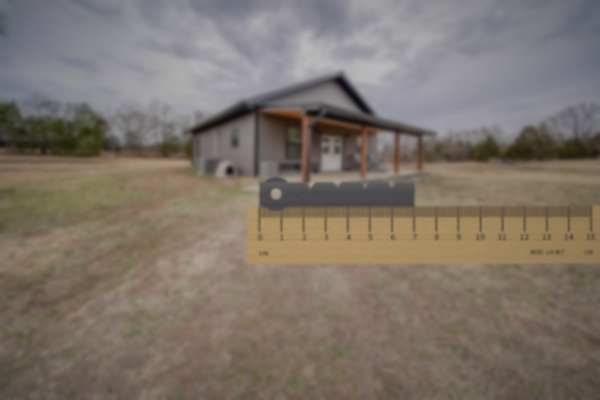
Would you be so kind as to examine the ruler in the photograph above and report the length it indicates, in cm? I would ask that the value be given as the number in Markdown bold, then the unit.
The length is **7** cm
